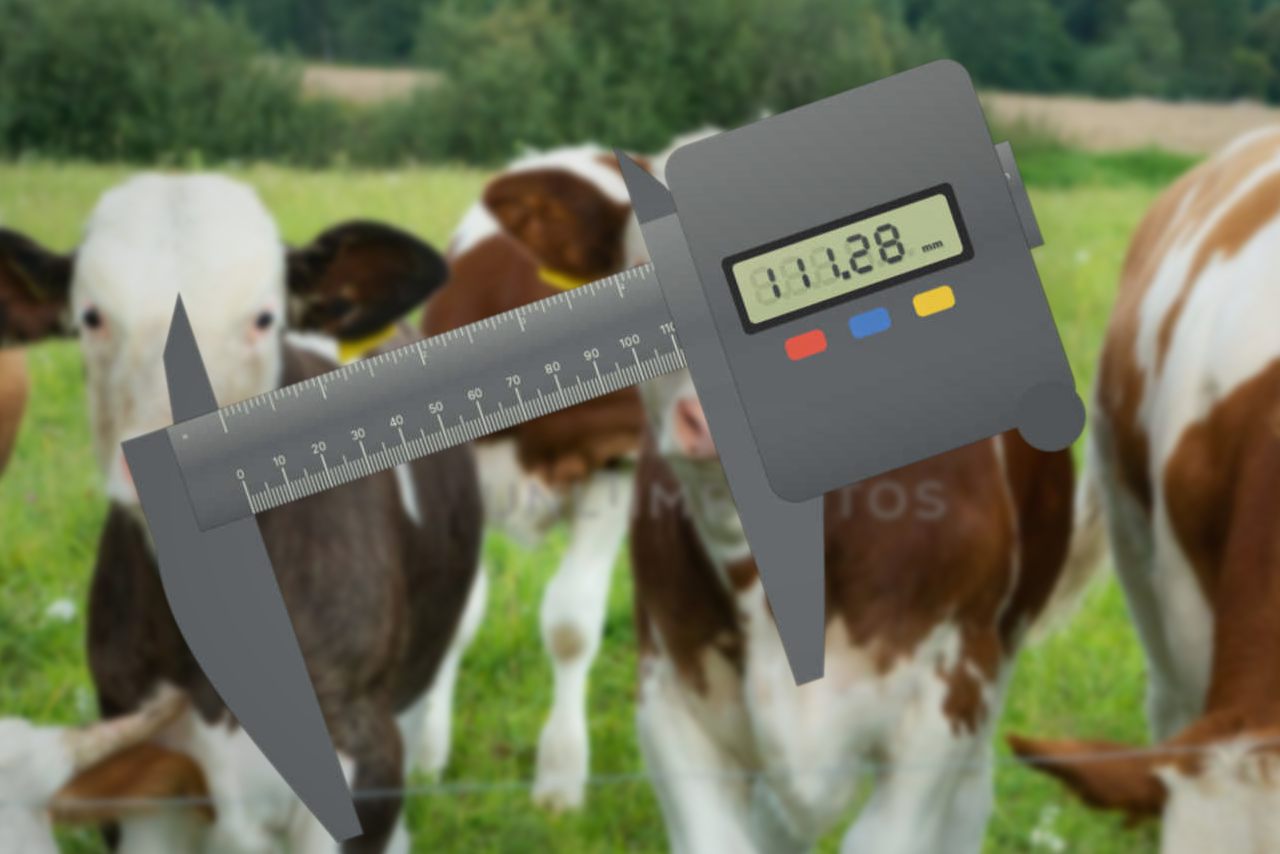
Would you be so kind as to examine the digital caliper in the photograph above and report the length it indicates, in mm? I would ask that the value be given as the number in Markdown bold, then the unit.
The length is **111.28** mm
